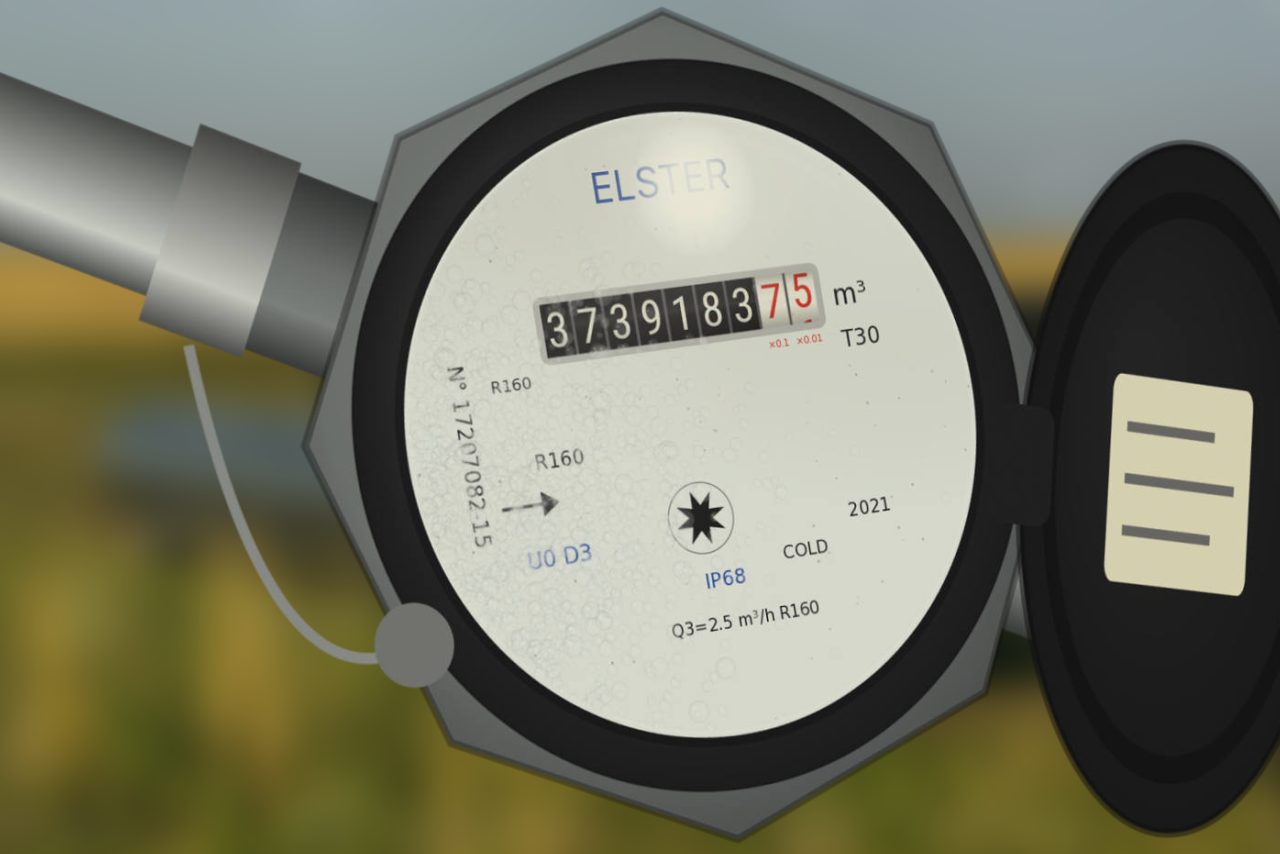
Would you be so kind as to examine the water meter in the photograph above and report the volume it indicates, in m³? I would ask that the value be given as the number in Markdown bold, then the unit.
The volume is **3739183.75** m³
